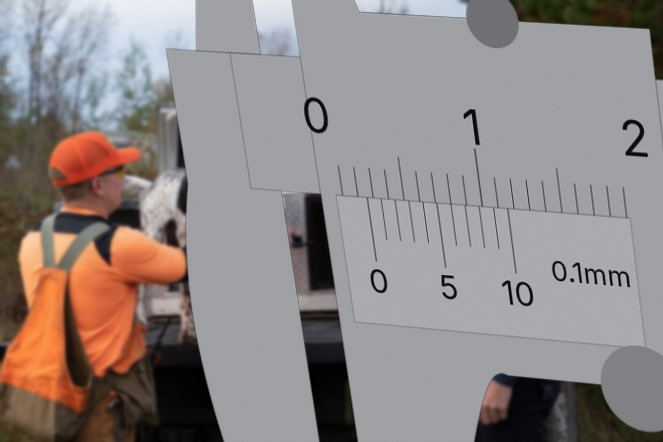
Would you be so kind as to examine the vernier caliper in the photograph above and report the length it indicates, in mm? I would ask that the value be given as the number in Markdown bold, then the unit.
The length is **2.6** mm
